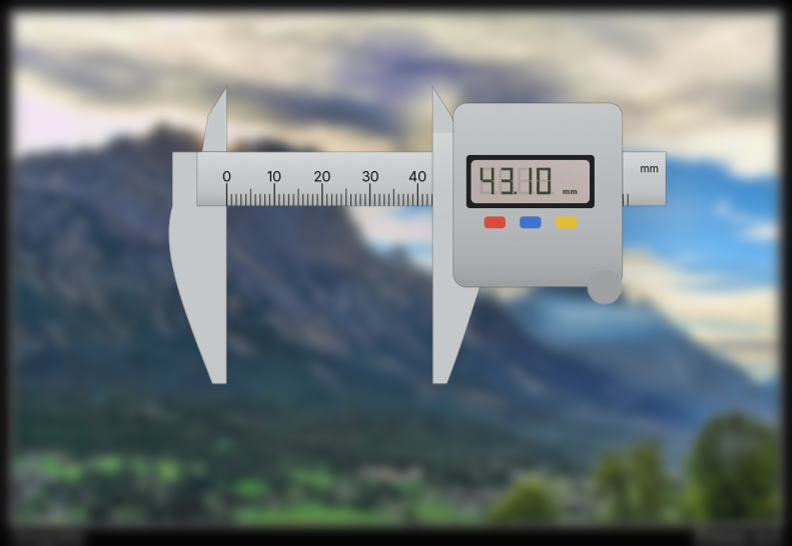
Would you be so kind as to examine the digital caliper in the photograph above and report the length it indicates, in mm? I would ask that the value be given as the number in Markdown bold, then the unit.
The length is **43.10** mm
